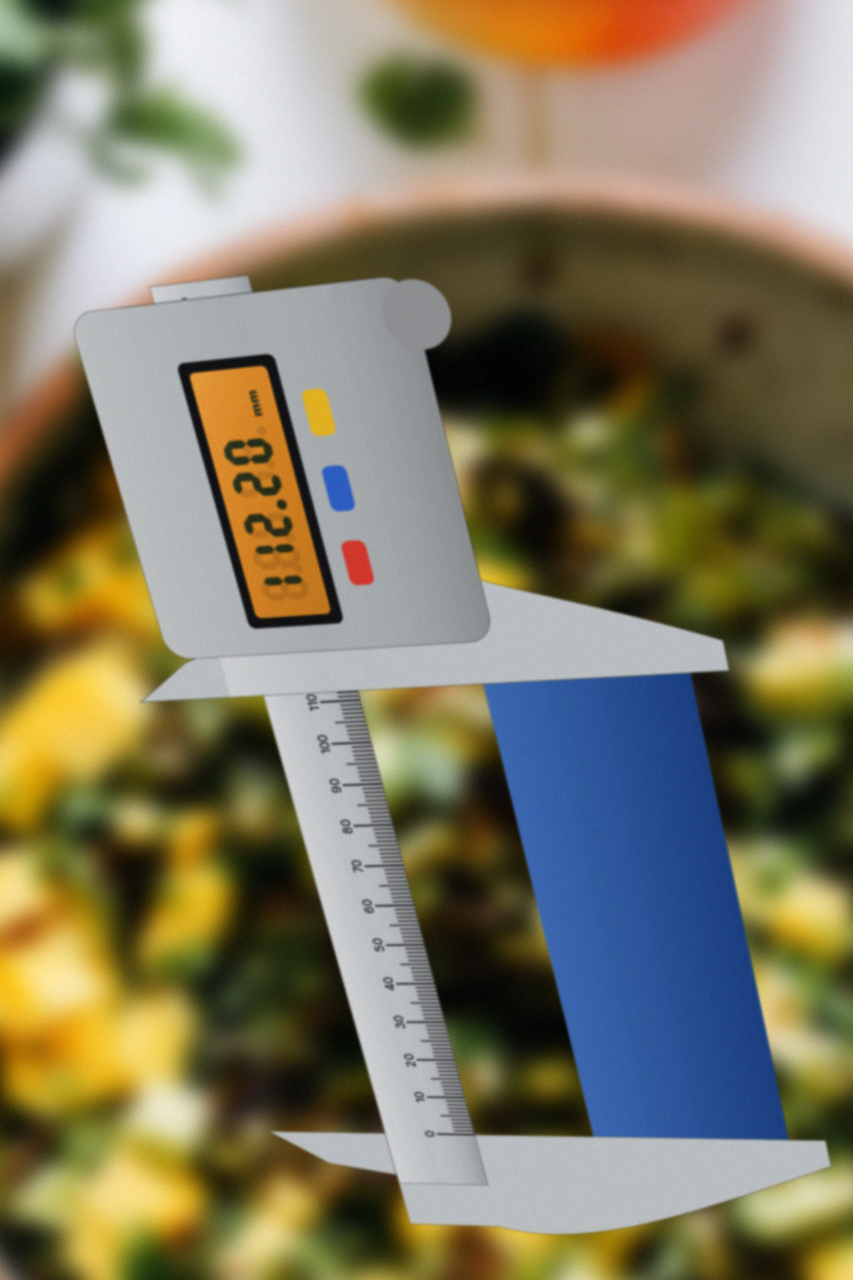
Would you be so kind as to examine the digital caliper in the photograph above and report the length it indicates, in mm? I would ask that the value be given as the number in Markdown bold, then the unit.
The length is **112.20** mm
